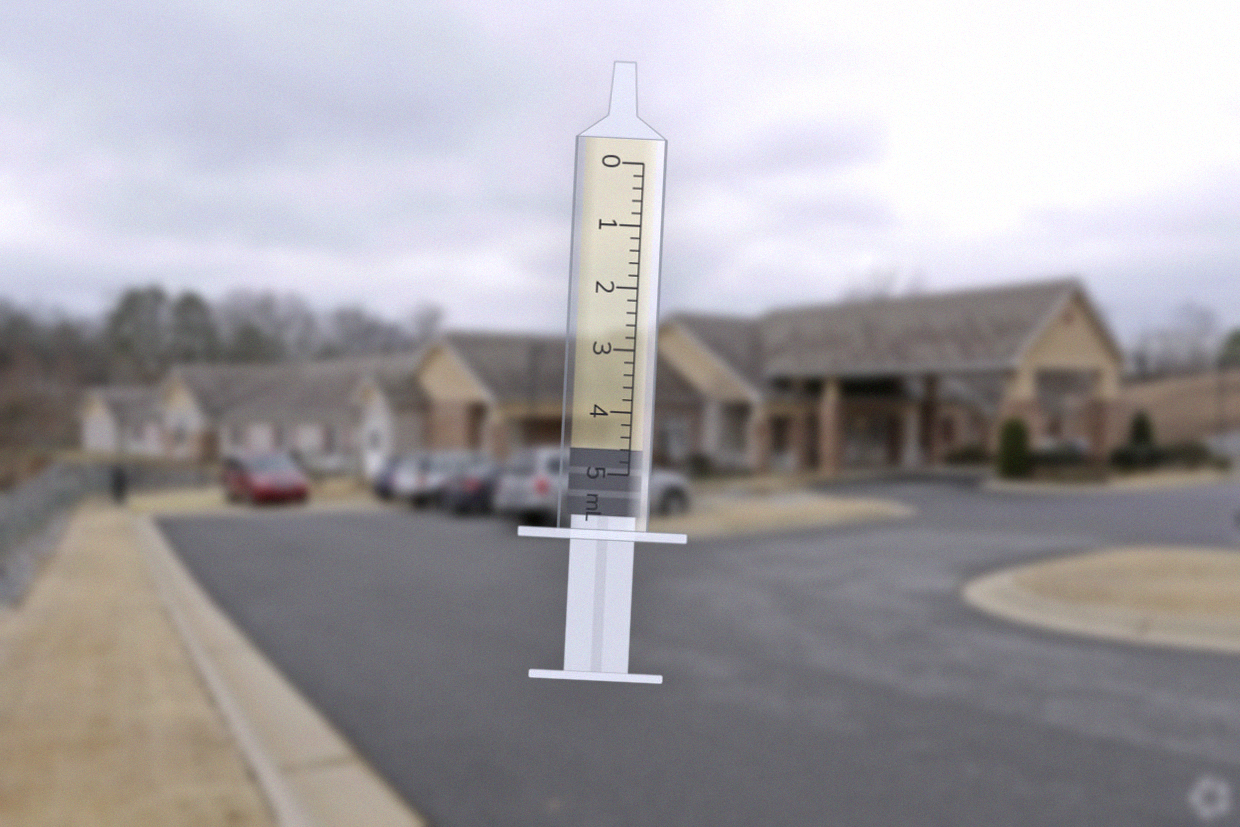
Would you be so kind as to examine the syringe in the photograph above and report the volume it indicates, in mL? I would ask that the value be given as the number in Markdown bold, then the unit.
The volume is **4.6** mL
